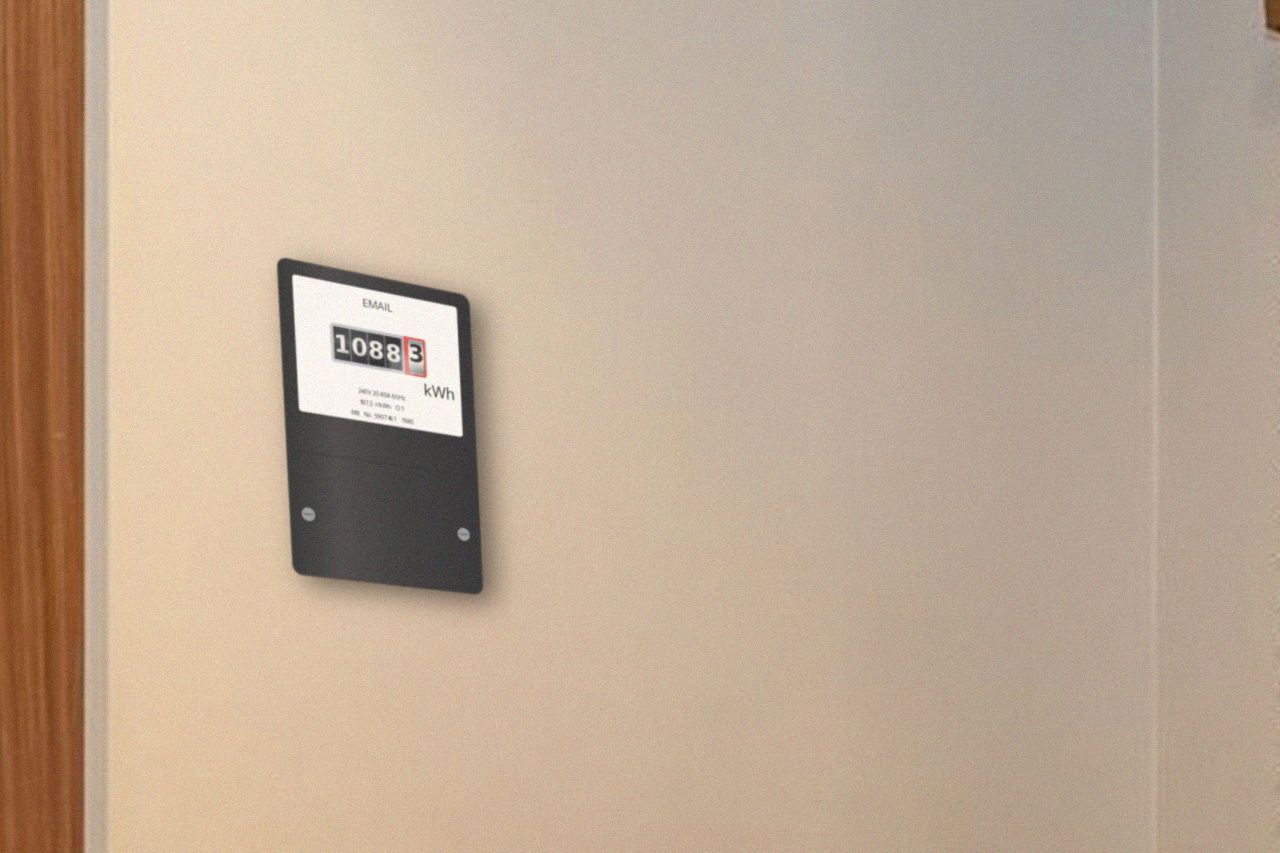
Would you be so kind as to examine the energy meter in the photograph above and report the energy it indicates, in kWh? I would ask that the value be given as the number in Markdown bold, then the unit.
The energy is **1088.3** kWh
